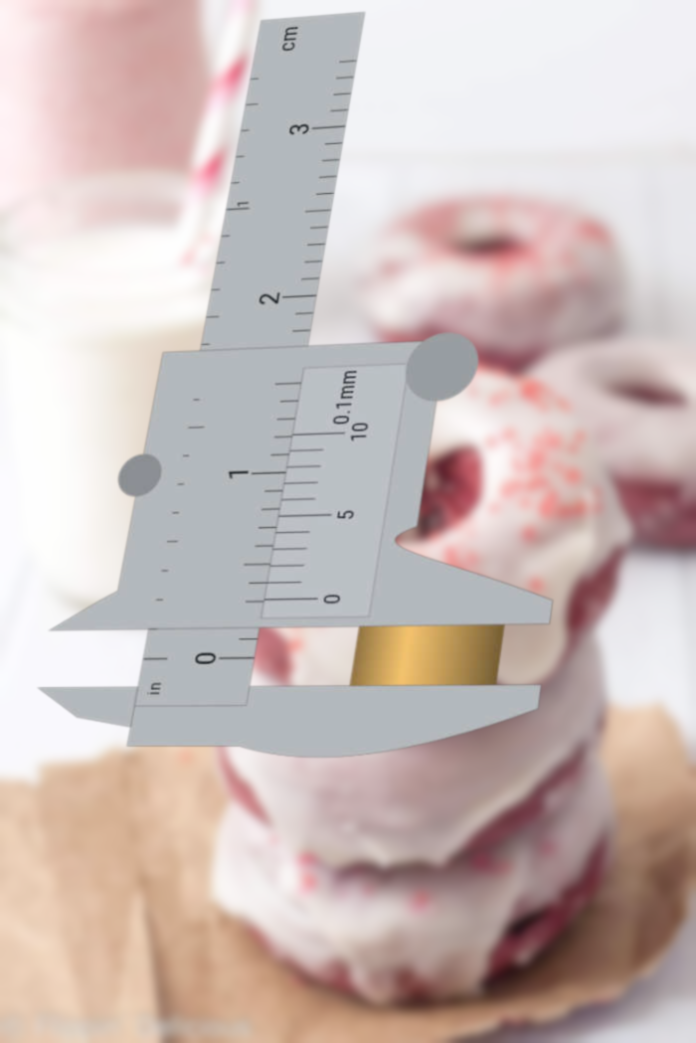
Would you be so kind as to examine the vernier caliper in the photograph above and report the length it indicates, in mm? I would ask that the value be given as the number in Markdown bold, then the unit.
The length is **3.1** mm
